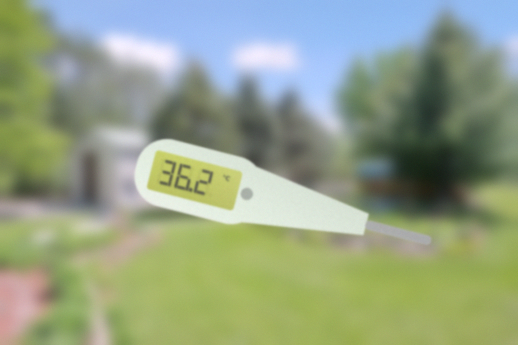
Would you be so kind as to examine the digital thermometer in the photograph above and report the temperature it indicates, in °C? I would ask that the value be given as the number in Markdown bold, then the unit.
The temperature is **36.2** °C
